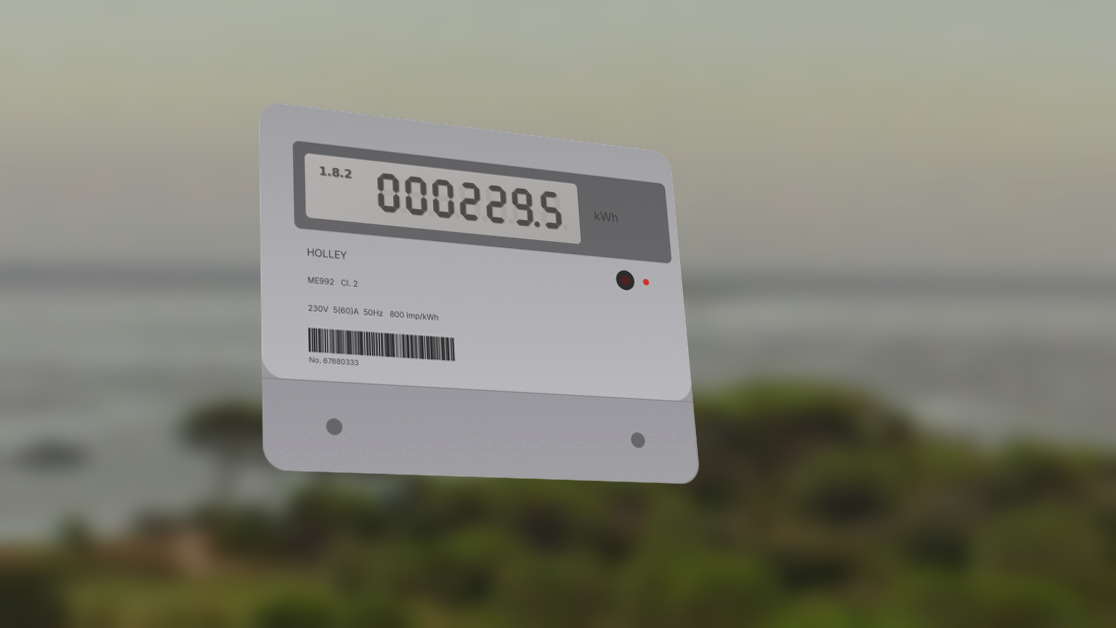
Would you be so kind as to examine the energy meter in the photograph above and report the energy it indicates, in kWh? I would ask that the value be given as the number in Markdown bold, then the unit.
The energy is **229.5** kWh
